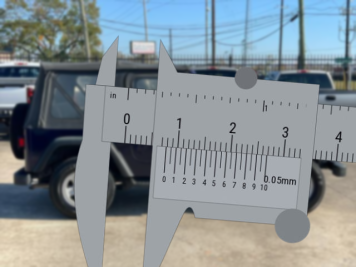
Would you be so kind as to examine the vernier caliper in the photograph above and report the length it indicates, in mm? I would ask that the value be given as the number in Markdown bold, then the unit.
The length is **7.8** mm
